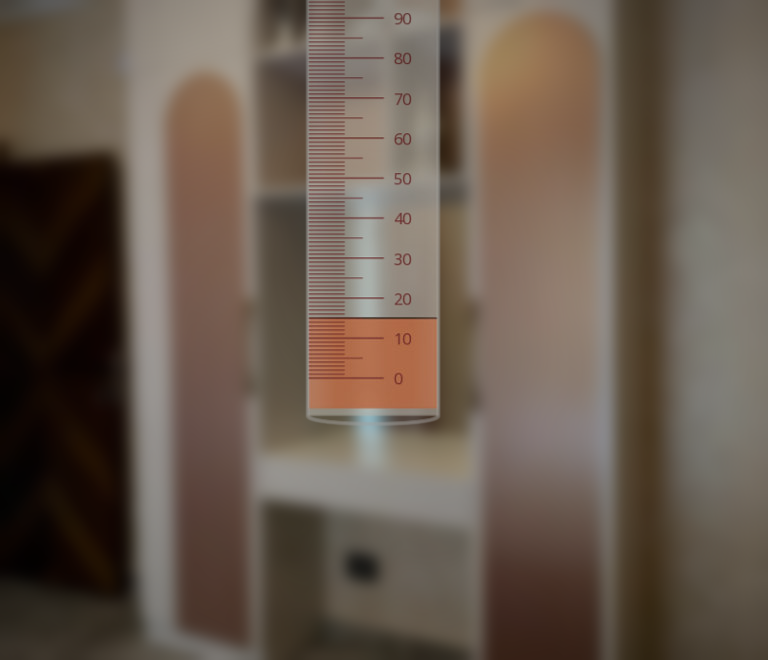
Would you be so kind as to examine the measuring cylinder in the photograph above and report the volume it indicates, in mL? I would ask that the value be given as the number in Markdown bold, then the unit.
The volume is **15** mL
